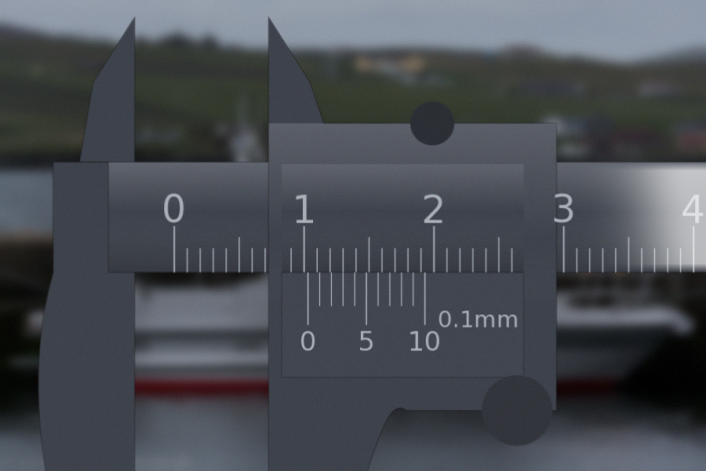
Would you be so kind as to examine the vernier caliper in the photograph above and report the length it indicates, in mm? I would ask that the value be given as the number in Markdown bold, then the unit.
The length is **10.3** mm
